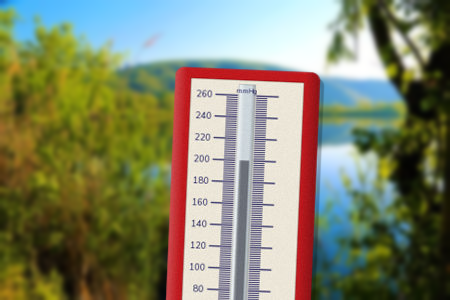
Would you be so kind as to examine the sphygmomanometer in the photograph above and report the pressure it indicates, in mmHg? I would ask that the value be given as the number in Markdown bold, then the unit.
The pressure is **200** mmHg
